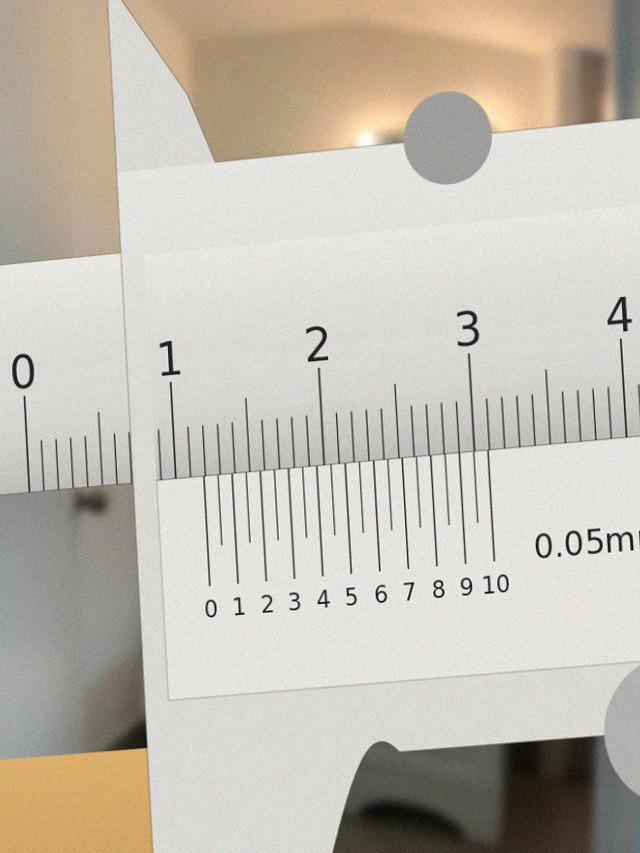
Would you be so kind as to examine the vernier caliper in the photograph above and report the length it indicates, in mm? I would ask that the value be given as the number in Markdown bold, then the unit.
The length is **11.9** mm
